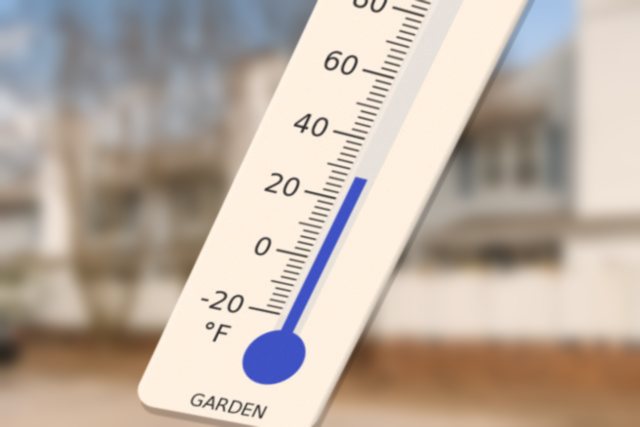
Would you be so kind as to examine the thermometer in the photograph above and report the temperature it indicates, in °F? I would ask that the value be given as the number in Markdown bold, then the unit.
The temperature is **28** °F
